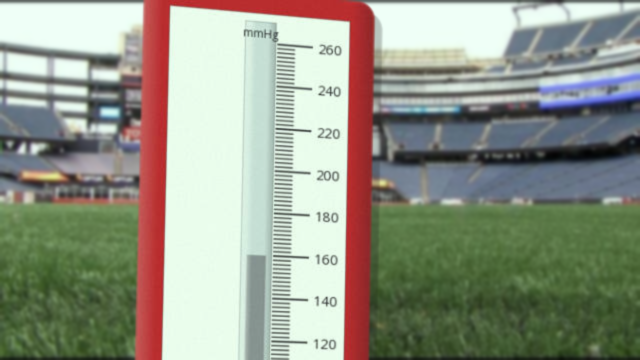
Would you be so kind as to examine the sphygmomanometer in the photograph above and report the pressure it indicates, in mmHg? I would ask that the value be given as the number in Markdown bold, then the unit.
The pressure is **160** mmHg
